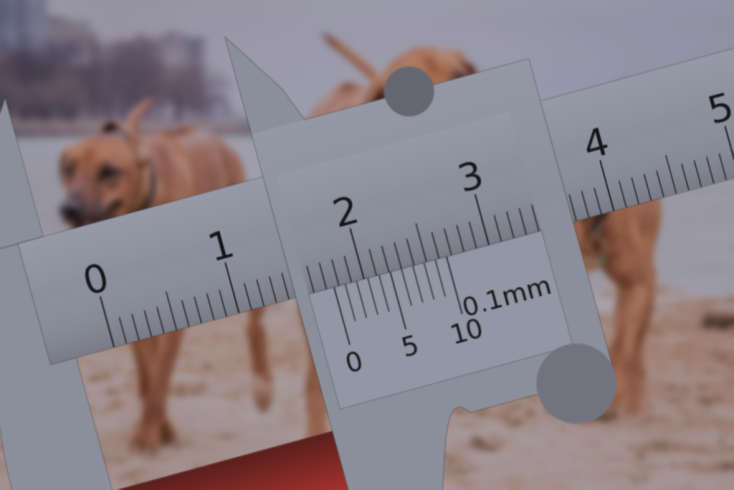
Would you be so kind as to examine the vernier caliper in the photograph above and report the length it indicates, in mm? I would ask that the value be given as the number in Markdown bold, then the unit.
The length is **17.6** mm
